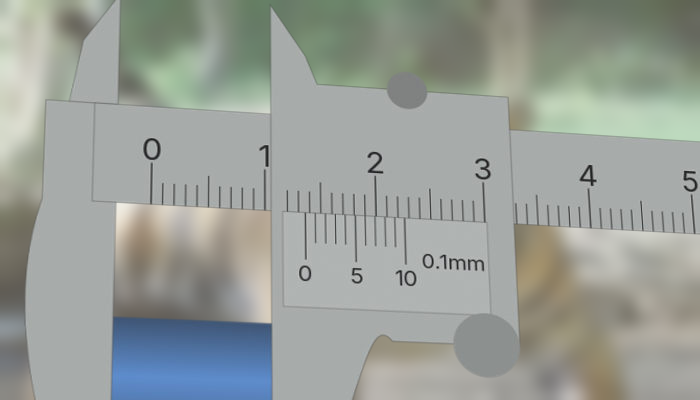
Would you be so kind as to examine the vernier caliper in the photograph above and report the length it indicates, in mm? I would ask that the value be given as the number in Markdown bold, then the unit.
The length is **13.6** mm
